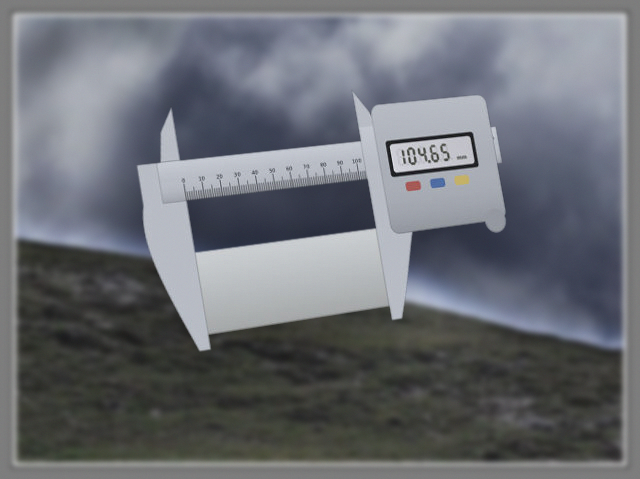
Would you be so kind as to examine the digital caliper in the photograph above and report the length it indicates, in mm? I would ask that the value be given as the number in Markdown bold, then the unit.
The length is **104.65** mm
